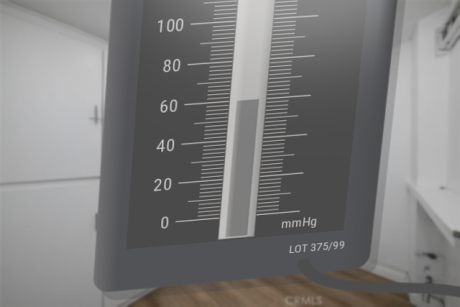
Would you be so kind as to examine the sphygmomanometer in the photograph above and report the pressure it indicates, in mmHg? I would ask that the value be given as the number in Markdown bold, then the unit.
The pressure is **60** mmHg
